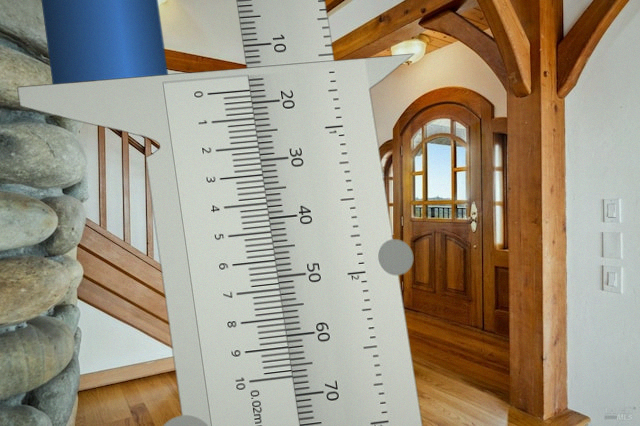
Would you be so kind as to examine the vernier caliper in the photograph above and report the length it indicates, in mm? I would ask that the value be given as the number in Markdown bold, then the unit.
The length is **17.8** mm
